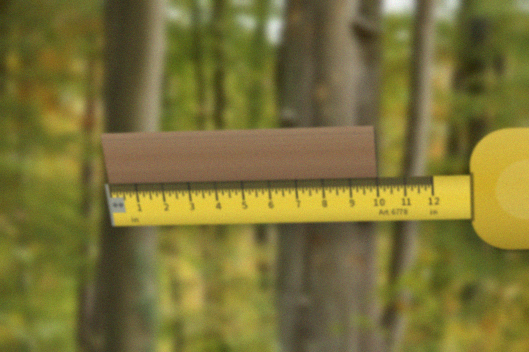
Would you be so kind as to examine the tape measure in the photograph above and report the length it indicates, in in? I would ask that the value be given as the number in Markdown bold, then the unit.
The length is **10** in
